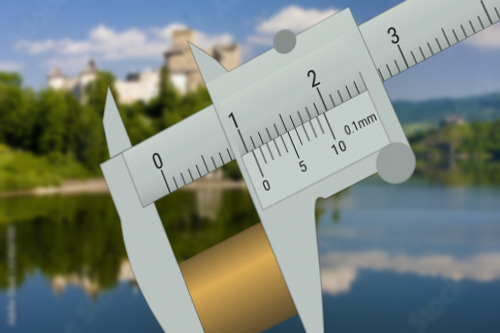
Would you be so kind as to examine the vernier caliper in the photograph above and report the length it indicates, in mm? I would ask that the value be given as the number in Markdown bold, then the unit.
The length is **10.6** mm
